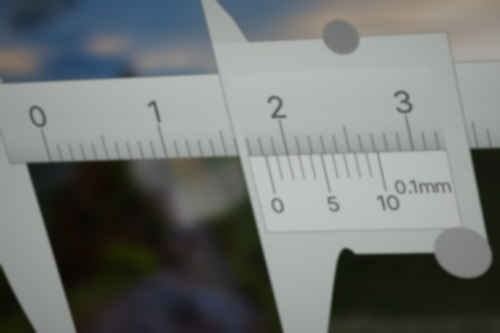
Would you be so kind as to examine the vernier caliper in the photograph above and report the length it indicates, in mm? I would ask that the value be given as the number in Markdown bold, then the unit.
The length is **18.2** mm
